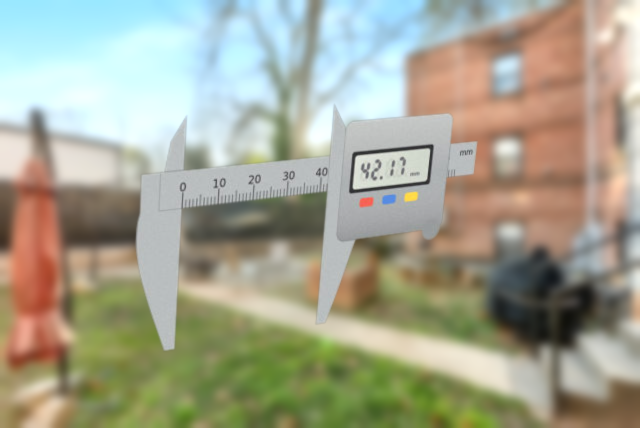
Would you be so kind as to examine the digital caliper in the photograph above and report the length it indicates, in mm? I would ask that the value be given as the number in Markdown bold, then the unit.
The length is **42.17** mm
